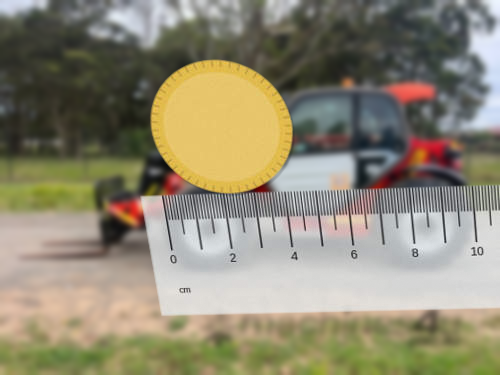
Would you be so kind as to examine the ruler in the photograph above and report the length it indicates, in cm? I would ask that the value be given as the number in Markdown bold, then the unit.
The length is **4.5** cm
